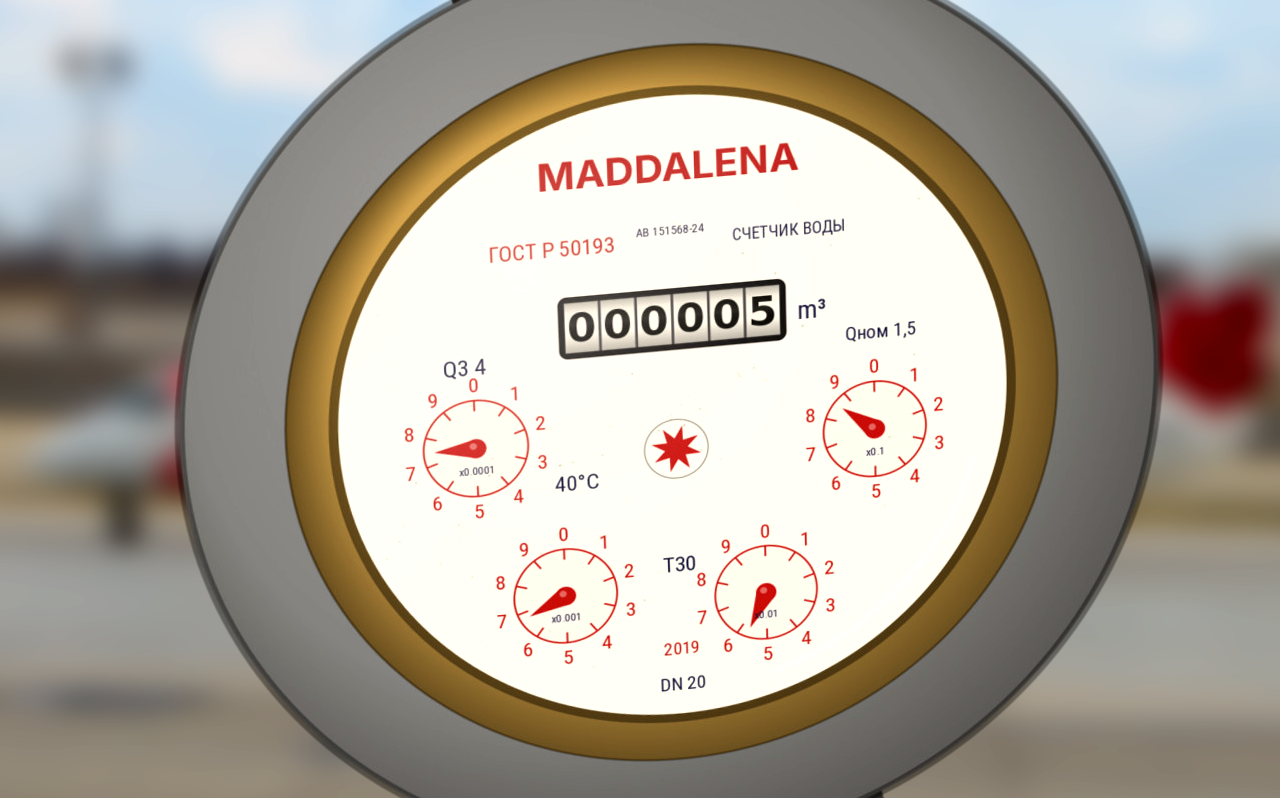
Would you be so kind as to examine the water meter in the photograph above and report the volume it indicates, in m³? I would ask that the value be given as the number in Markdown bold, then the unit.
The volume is **5.8567** m³
